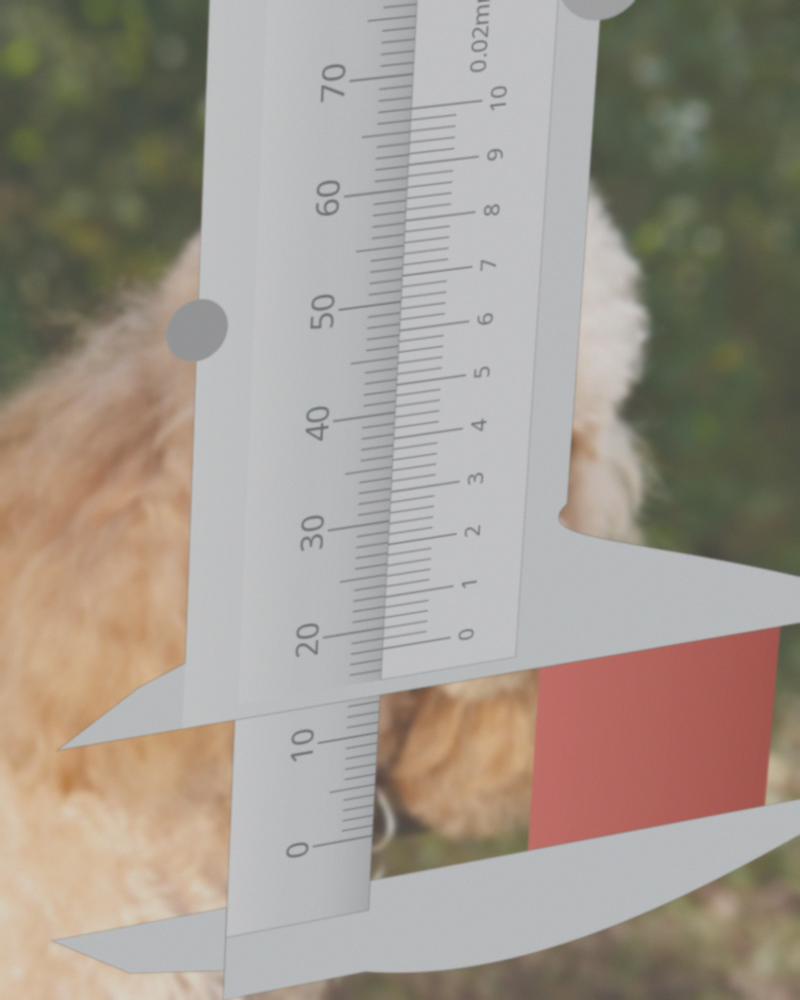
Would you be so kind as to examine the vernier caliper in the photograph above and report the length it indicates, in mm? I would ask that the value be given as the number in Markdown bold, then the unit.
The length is **18.0** mm
